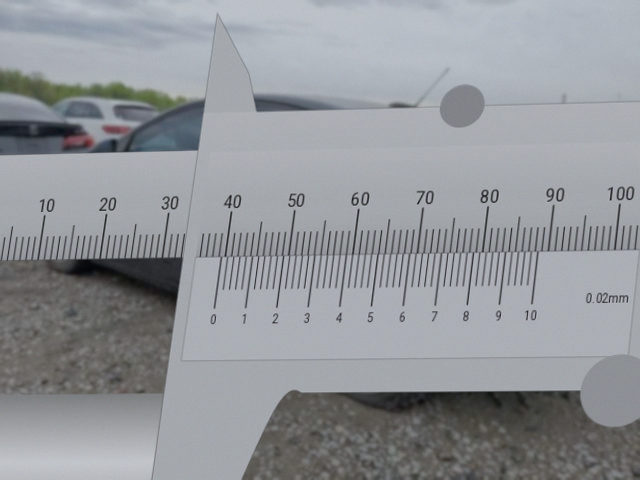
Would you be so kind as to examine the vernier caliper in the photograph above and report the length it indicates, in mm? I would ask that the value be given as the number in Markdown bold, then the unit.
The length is **39.4** mm
